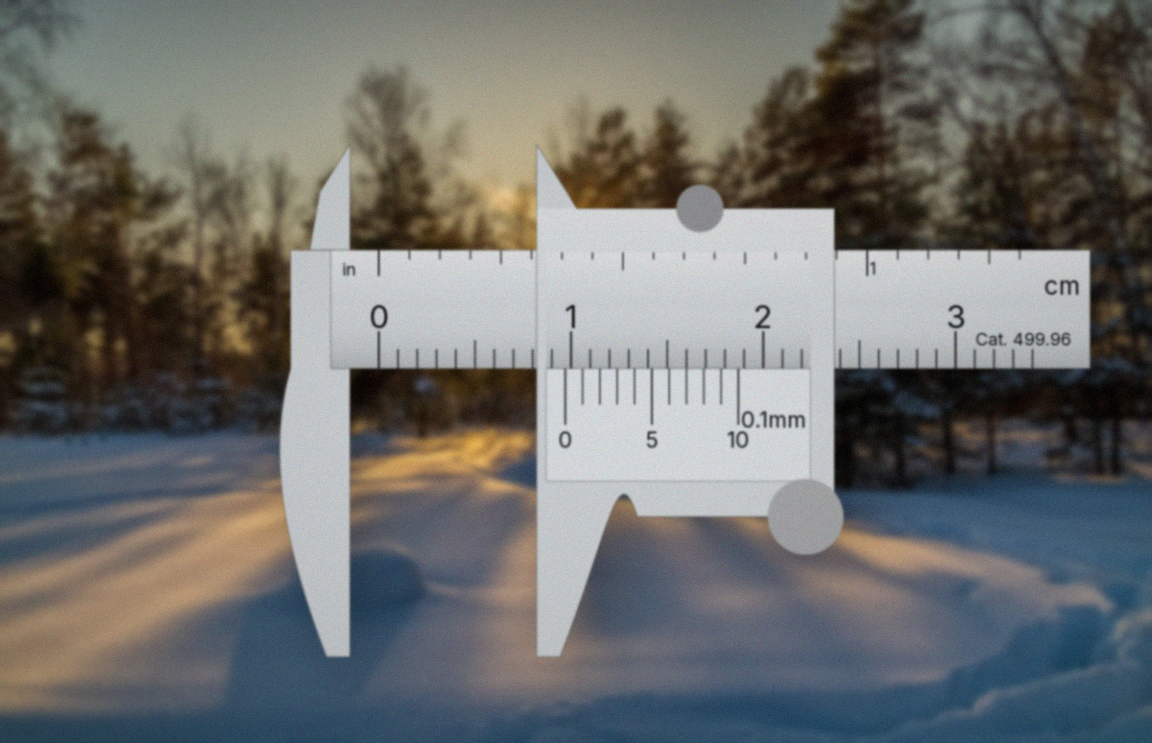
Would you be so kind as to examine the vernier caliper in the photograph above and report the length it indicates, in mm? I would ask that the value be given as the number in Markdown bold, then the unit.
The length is **9.7** mm
